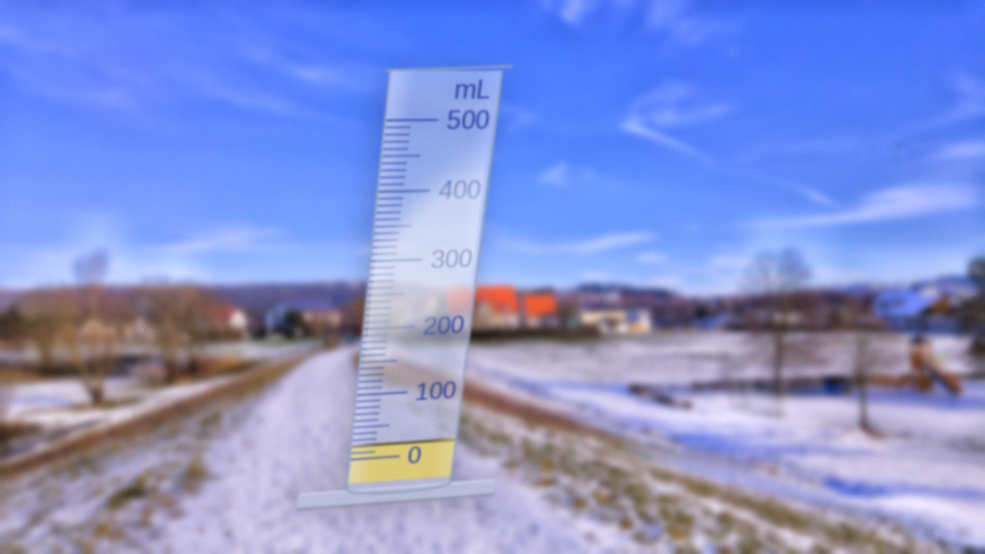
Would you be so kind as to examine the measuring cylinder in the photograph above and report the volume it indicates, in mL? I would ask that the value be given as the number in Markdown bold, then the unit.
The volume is **20** mL
